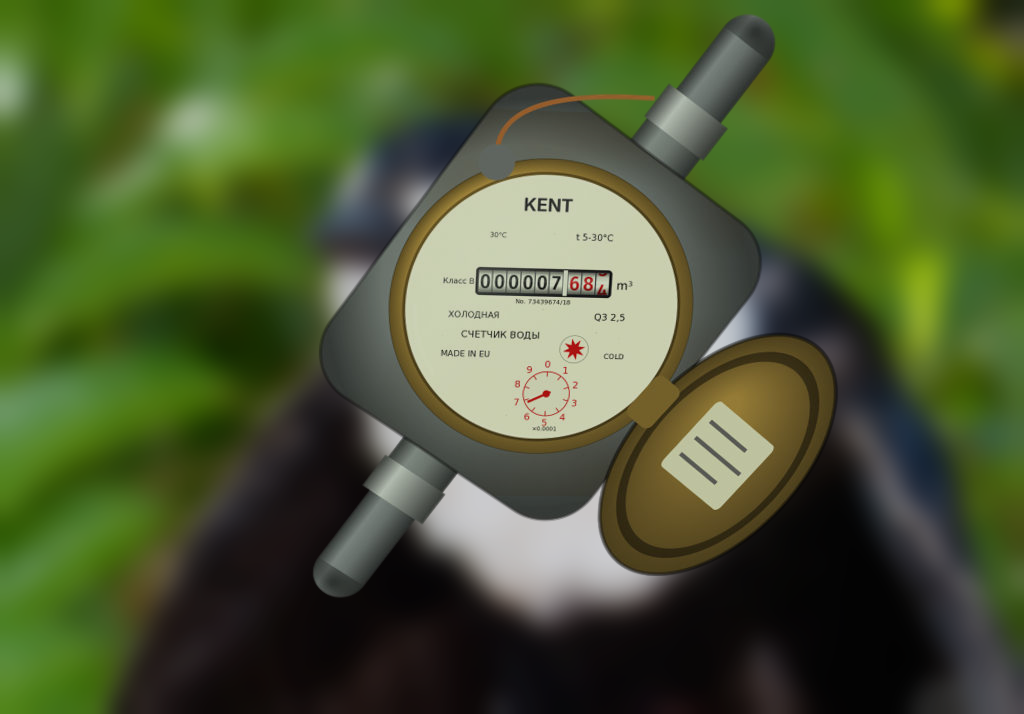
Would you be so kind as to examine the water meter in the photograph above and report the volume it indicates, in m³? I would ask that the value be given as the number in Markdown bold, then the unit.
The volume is **7.6836** m³
